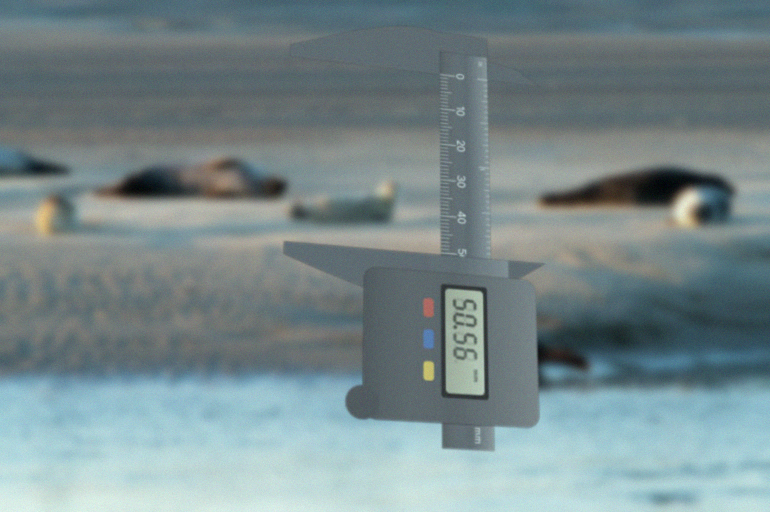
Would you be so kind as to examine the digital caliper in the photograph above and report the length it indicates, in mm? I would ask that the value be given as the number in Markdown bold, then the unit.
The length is **50.56** mm
